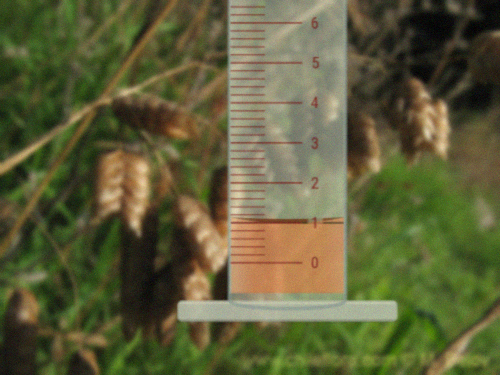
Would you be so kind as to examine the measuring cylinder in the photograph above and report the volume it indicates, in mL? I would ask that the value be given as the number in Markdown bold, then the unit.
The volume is **1** mL
